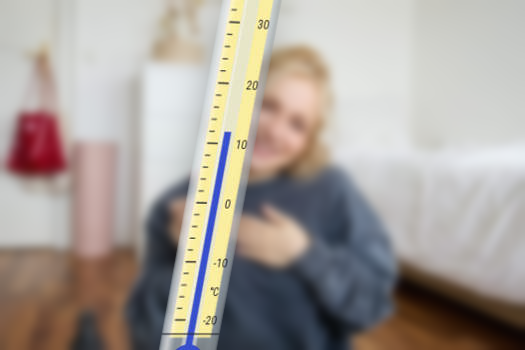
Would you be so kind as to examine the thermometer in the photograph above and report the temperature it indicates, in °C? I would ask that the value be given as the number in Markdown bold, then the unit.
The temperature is **12** °C
